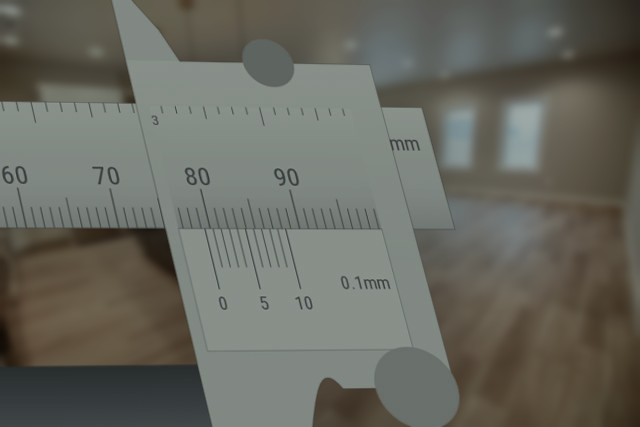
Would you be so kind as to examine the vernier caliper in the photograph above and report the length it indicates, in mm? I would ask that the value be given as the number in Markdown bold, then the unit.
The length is **79.4** mm
